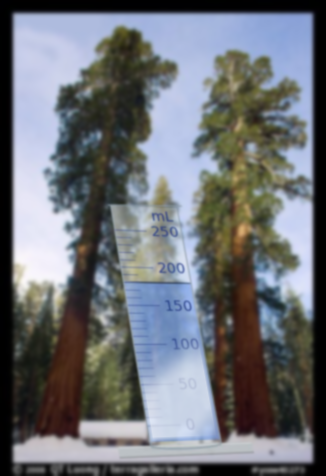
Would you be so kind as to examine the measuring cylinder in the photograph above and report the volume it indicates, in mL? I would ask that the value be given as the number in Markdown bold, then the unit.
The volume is **180** mL
